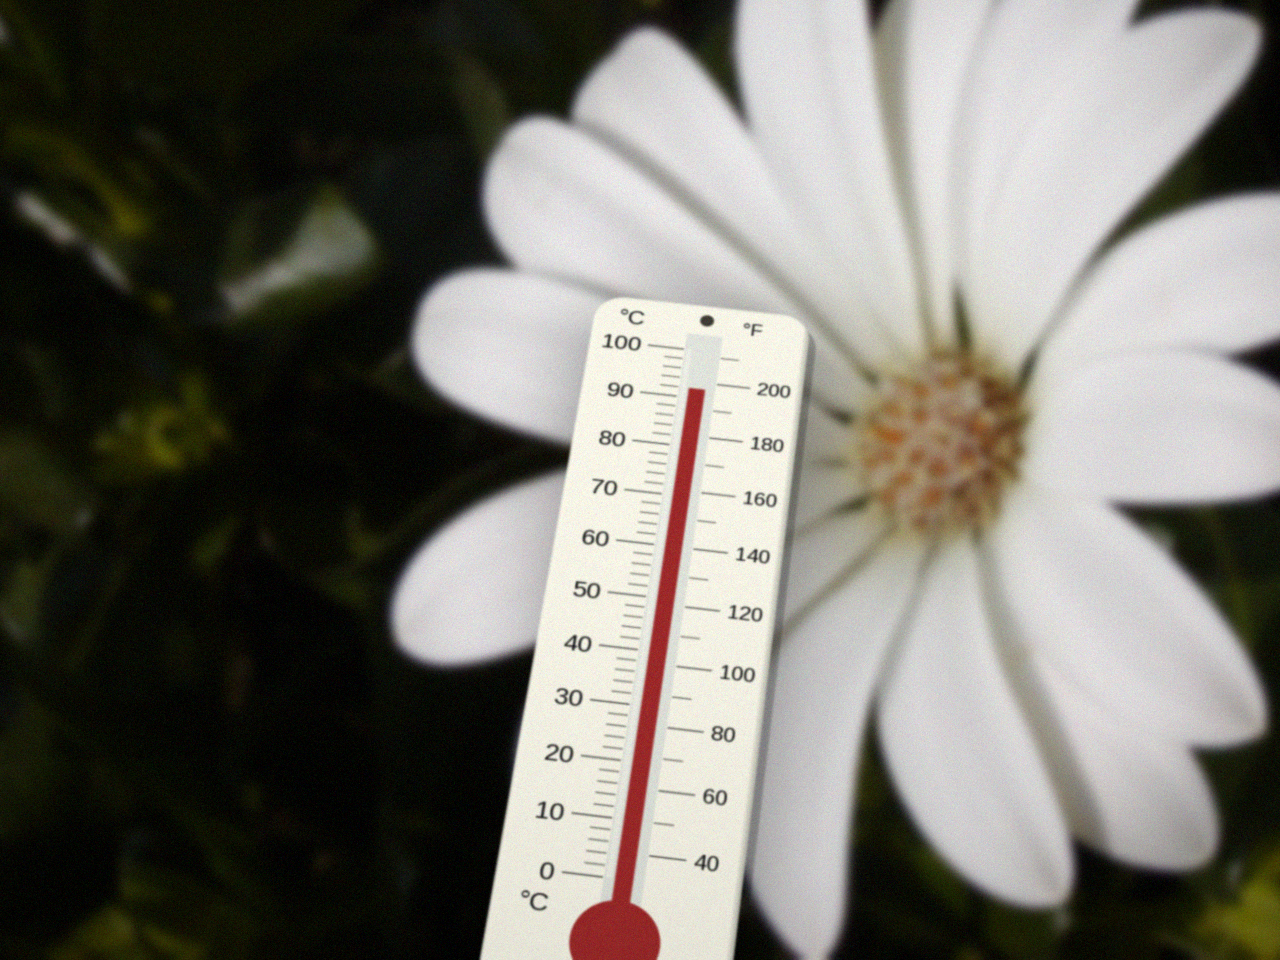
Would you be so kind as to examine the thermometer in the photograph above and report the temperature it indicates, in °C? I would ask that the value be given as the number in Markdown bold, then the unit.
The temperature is **92** °C
